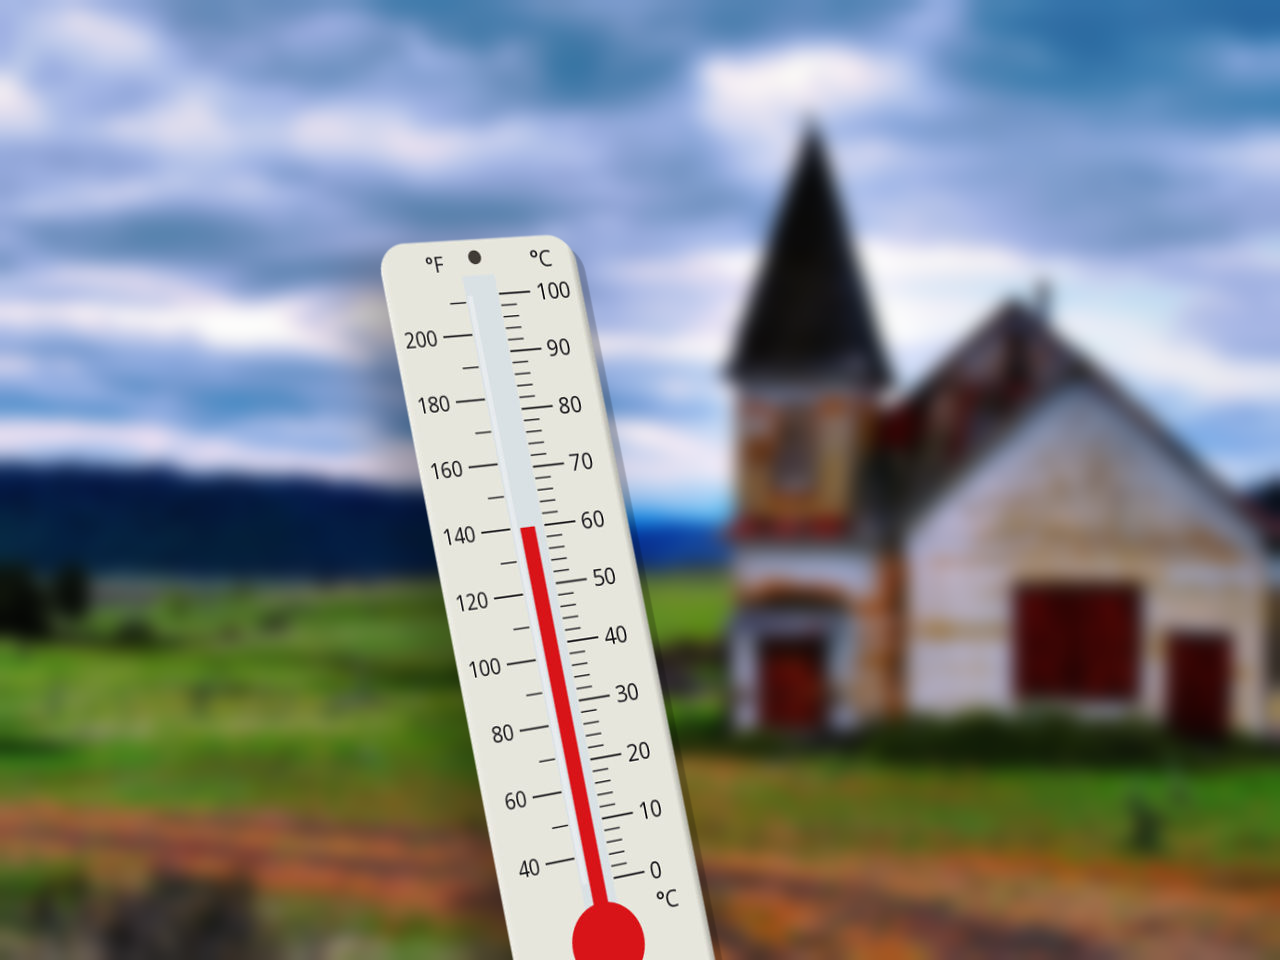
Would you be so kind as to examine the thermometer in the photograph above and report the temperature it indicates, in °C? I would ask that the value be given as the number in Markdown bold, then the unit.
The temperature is **60** °C
